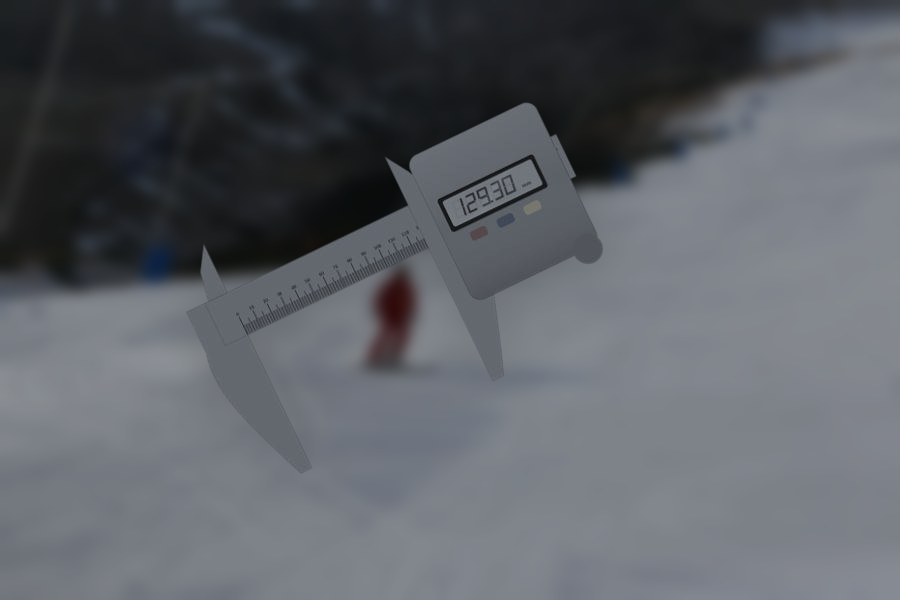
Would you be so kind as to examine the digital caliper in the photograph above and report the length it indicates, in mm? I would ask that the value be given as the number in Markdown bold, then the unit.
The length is **129.30** mm
